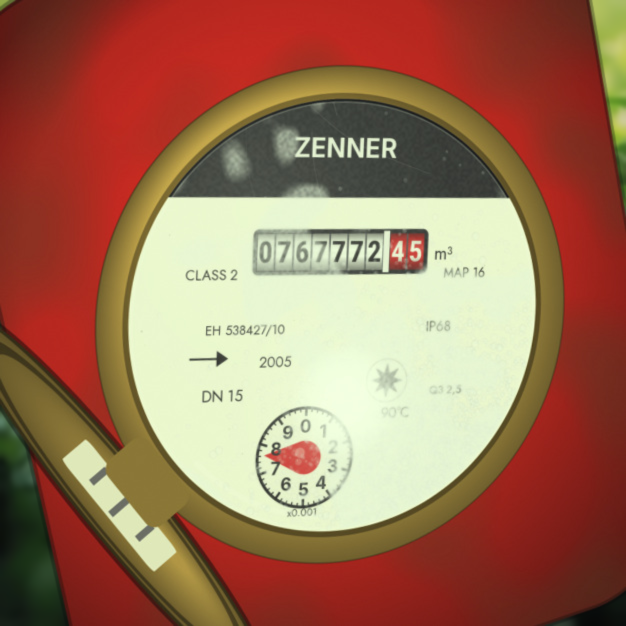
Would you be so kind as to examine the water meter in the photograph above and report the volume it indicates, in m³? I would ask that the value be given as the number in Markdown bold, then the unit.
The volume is **767772.457** m³
